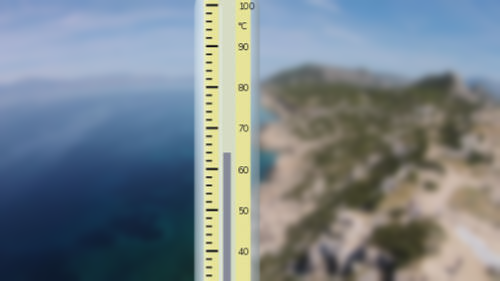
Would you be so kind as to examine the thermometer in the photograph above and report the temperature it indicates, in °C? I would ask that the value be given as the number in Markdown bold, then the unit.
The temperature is **64** °C
